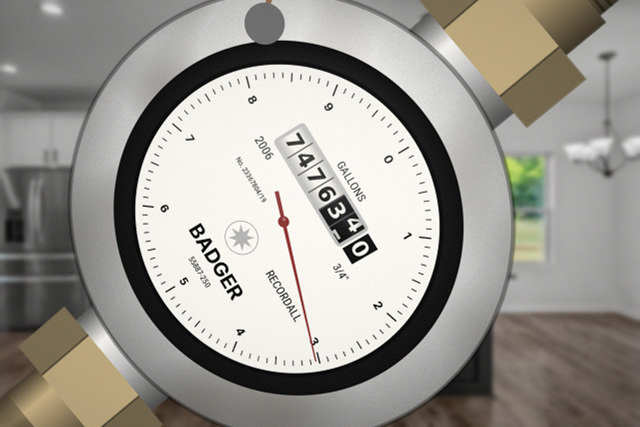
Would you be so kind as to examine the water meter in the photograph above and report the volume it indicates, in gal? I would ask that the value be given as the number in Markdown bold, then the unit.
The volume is **7476343.0** gal
